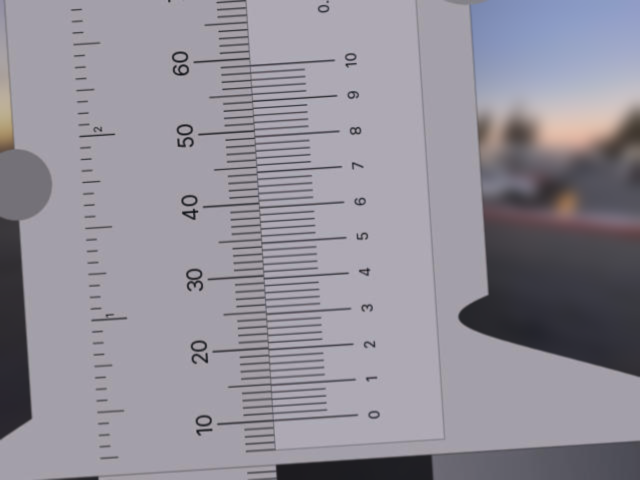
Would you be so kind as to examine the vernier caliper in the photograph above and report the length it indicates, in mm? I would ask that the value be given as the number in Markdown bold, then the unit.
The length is **10.0** mm
